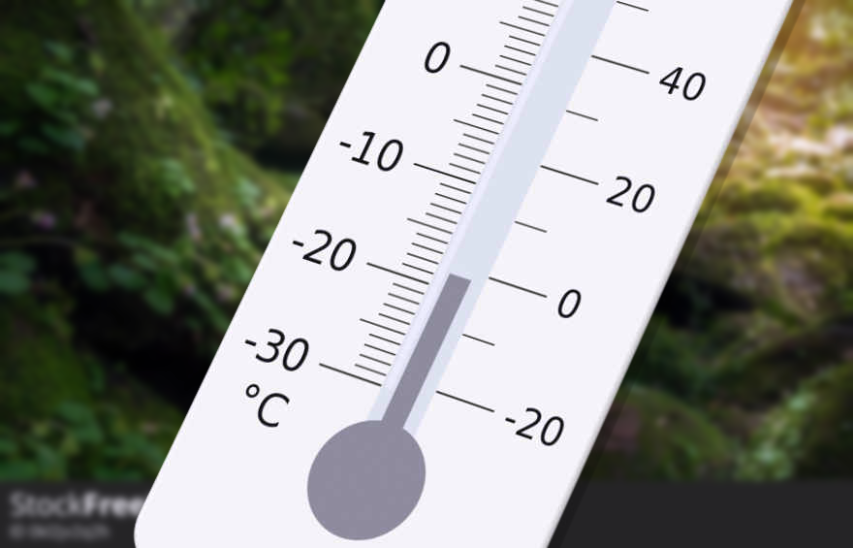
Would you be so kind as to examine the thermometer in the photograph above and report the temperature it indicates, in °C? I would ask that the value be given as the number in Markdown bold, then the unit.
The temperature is **-18.5** °C
